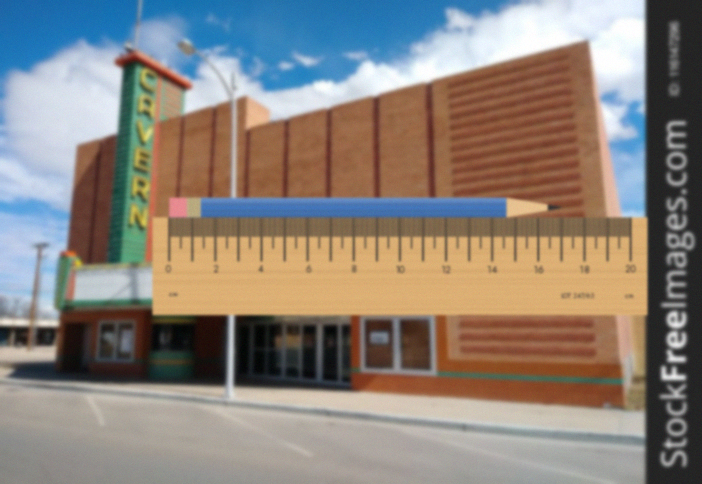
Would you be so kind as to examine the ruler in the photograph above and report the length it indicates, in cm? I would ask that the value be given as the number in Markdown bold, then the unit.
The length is **17** cm
